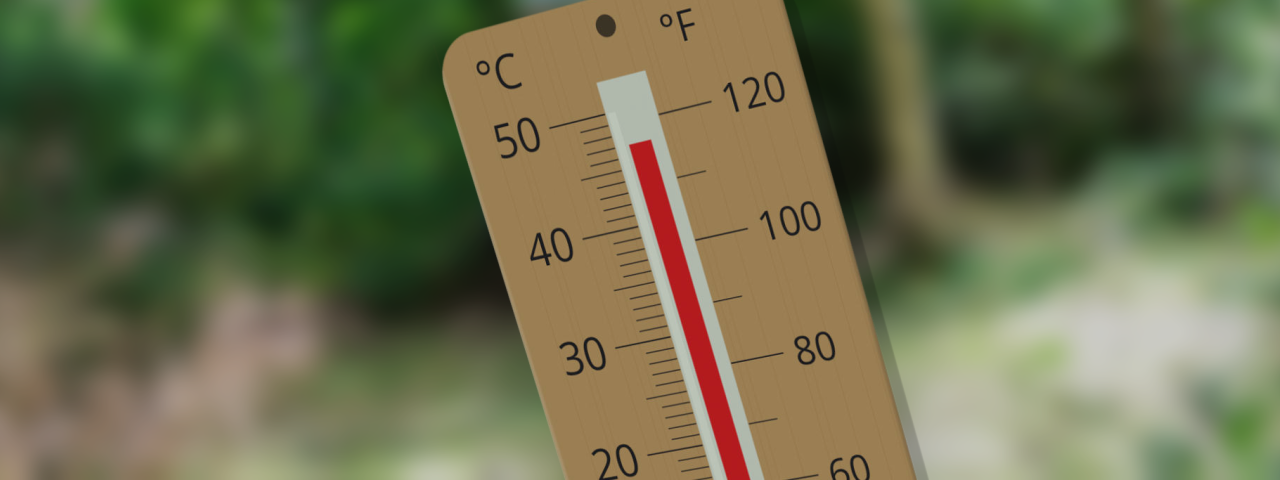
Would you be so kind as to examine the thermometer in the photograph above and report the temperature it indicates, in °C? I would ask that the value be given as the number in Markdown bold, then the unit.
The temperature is **47** °C
